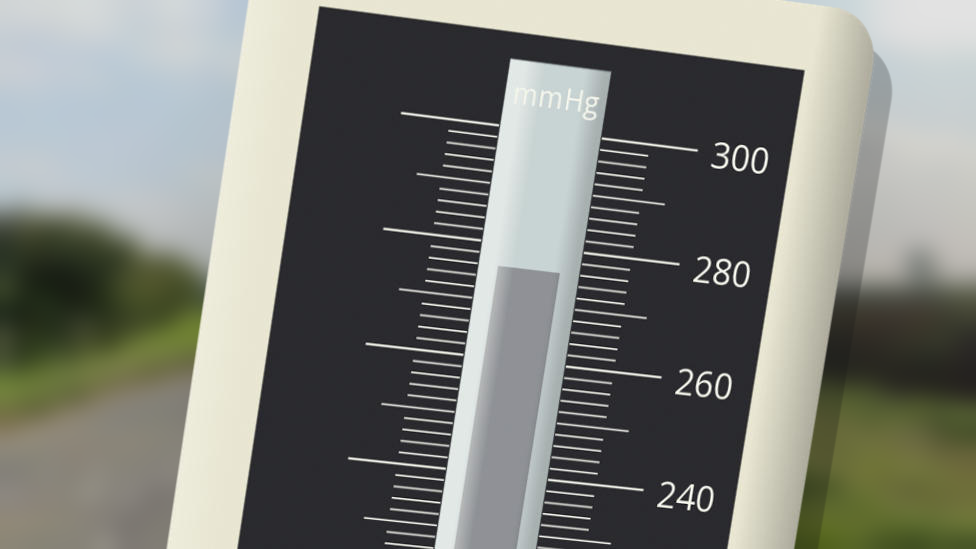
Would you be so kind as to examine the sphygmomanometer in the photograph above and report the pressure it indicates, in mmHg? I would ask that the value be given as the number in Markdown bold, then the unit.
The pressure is **276** mmHg
